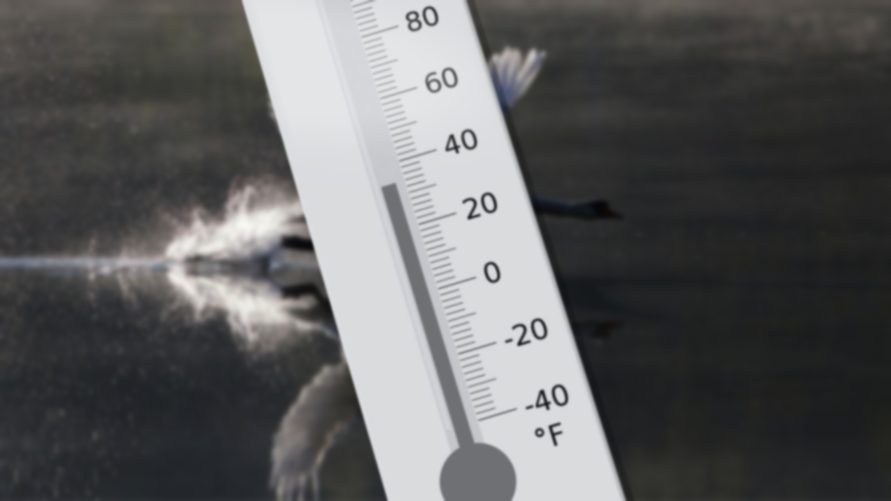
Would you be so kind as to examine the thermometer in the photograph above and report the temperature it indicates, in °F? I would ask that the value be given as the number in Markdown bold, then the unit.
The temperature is **34** °F
